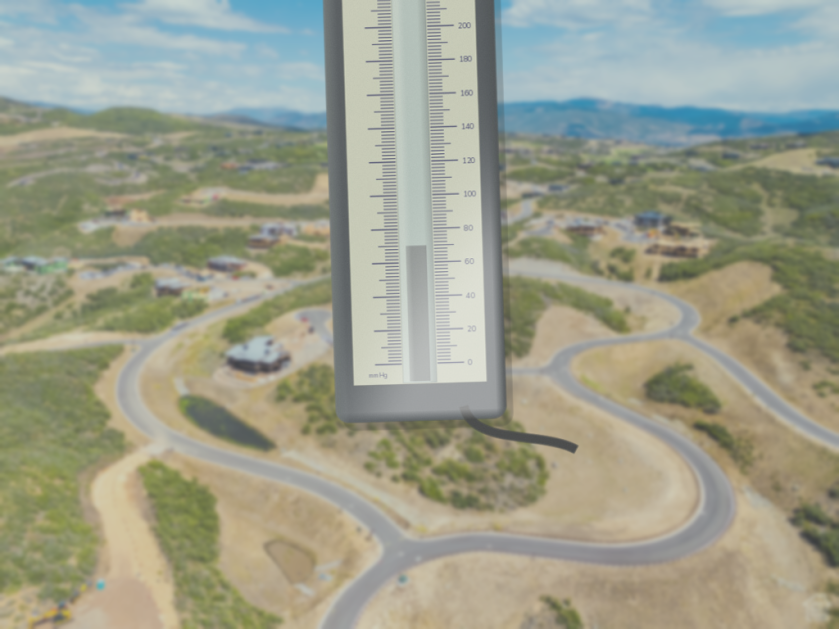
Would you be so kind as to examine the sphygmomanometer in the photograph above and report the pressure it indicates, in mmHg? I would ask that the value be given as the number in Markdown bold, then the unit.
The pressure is **70** mmHg
